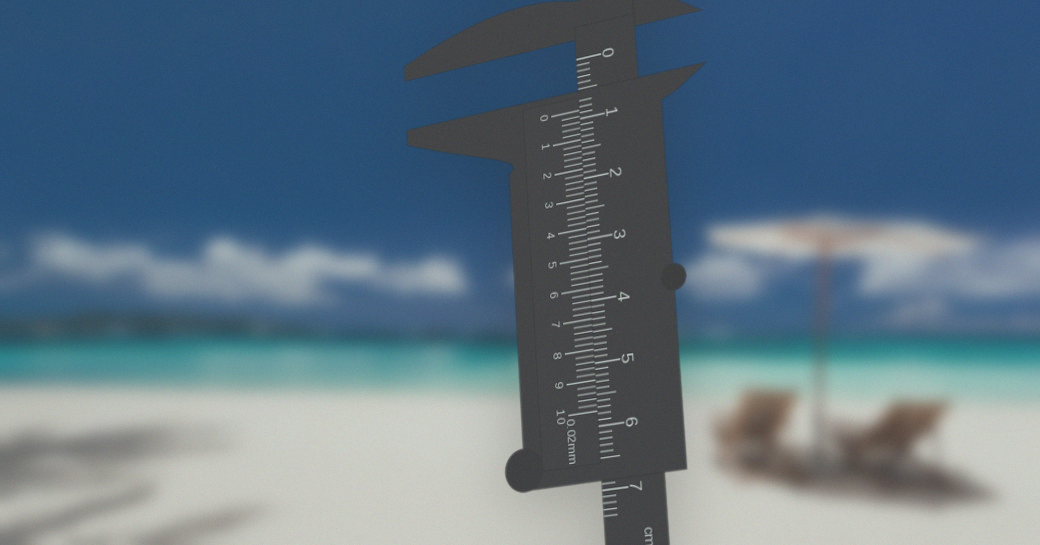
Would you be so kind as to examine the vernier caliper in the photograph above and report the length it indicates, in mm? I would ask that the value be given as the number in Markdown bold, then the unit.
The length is **8.6** mm
